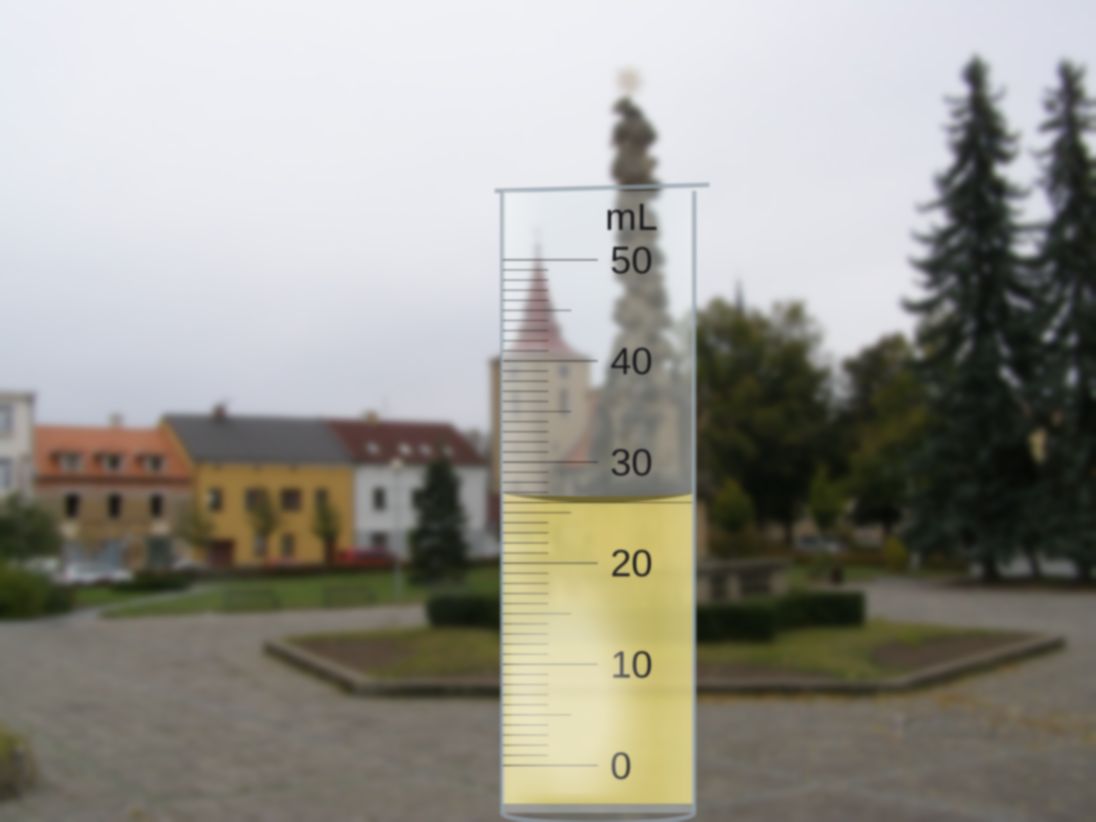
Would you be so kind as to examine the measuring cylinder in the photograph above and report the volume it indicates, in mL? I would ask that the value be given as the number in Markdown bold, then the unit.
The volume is **26** mL
